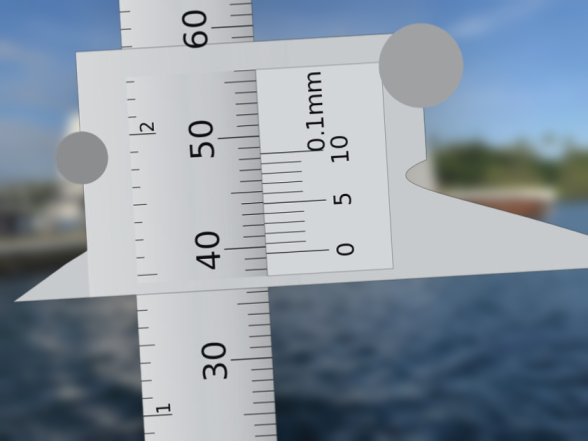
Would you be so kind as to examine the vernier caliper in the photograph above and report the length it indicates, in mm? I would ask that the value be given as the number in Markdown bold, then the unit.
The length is **39.4** mm
